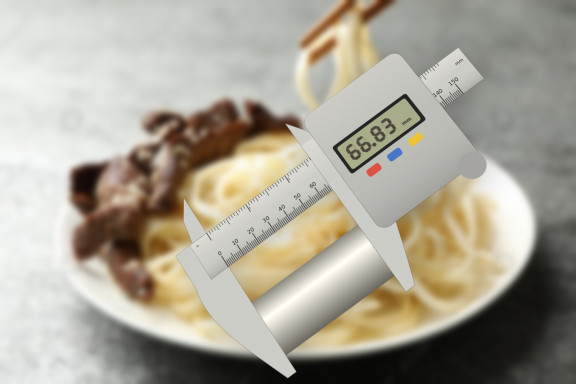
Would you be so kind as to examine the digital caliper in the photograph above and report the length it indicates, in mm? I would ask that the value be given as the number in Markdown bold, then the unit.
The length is **66.83** mm
